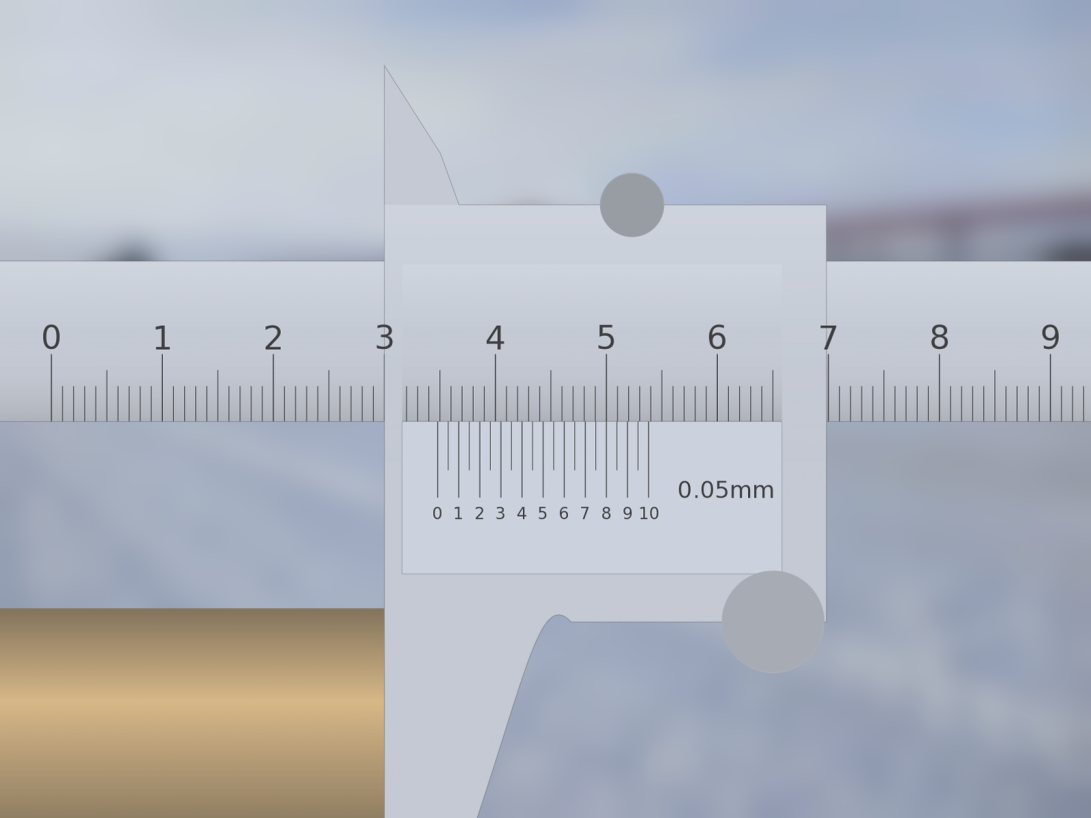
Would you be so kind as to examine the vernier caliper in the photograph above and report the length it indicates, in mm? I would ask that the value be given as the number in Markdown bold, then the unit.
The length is **34.8** mm
